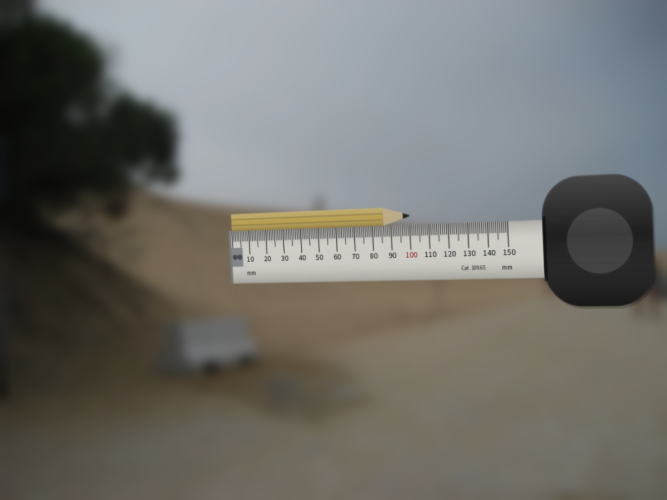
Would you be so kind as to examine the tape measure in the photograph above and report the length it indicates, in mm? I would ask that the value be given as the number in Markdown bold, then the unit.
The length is **100** mm
